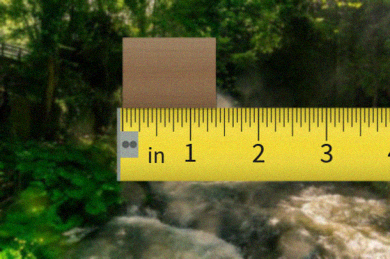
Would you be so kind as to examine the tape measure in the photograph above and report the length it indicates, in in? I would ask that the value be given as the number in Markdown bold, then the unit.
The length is **1.375** in
